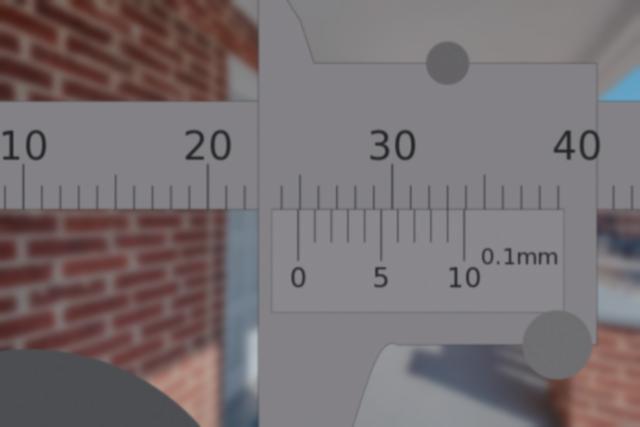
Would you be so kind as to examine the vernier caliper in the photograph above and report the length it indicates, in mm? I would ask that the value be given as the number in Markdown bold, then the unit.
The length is **24.9** mm
